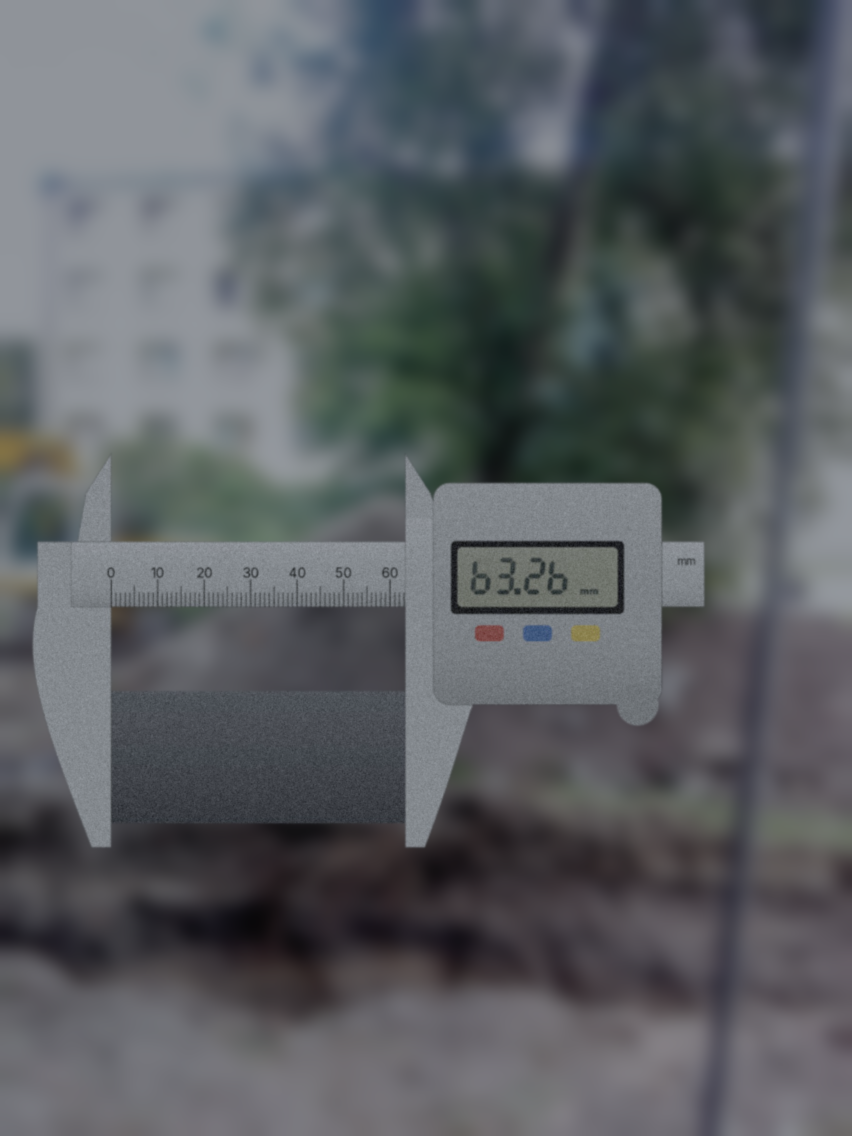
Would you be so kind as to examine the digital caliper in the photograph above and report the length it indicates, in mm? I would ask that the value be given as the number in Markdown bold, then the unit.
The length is **63.26** mm
